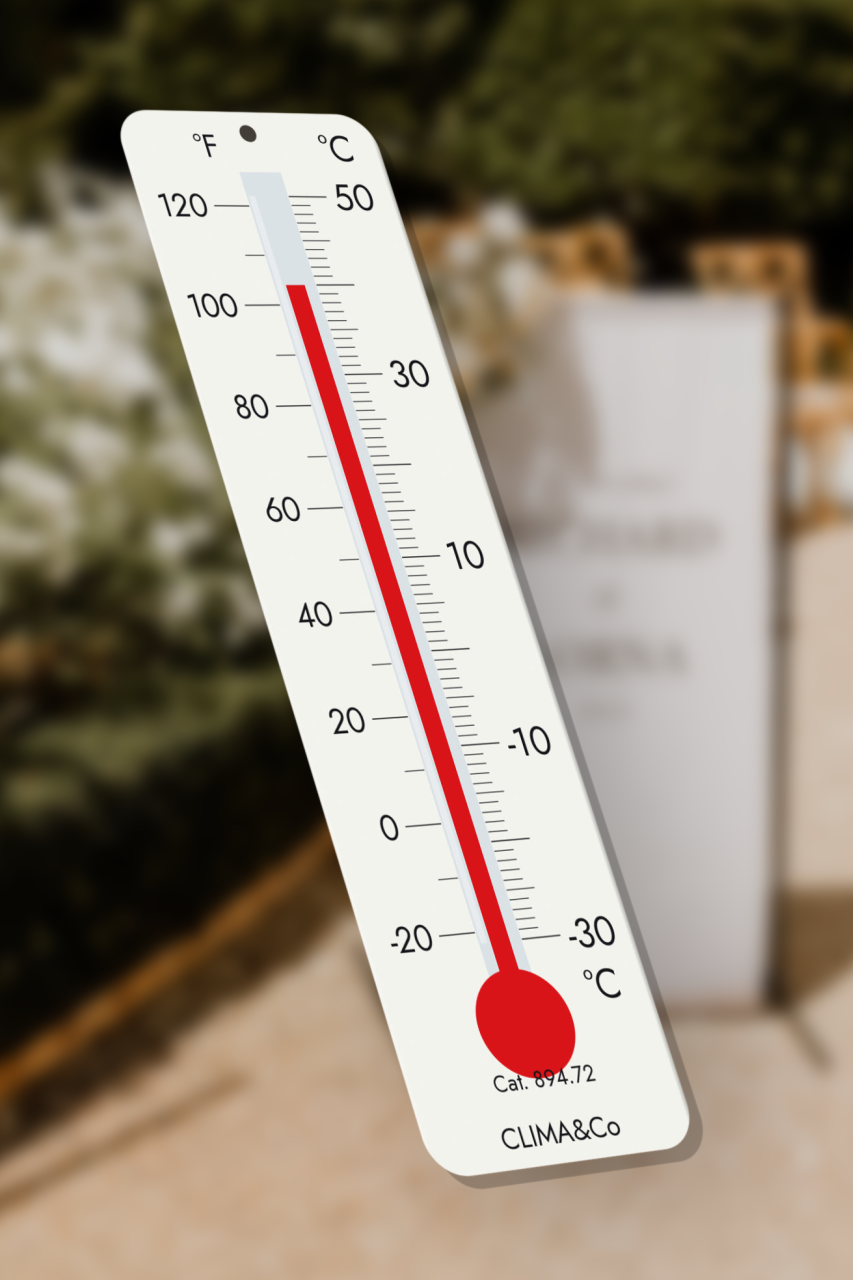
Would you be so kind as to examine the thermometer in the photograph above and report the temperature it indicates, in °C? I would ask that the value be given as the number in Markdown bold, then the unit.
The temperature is **40** °C
